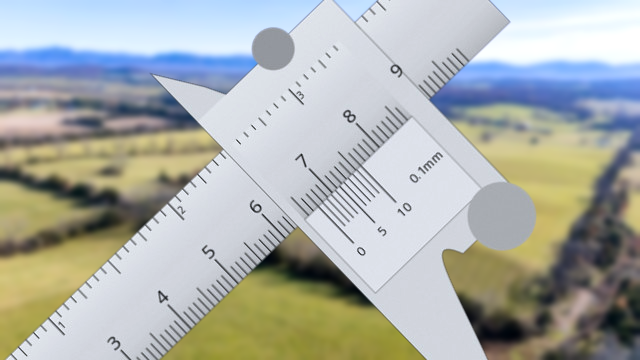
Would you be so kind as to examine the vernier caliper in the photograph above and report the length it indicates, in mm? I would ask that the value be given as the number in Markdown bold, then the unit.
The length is **67.0** mm
